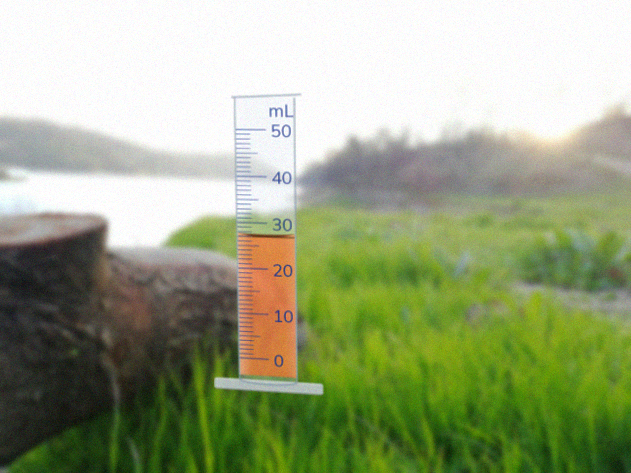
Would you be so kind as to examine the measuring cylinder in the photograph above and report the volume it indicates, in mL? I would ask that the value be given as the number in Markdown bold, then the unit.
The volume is **27** mL
